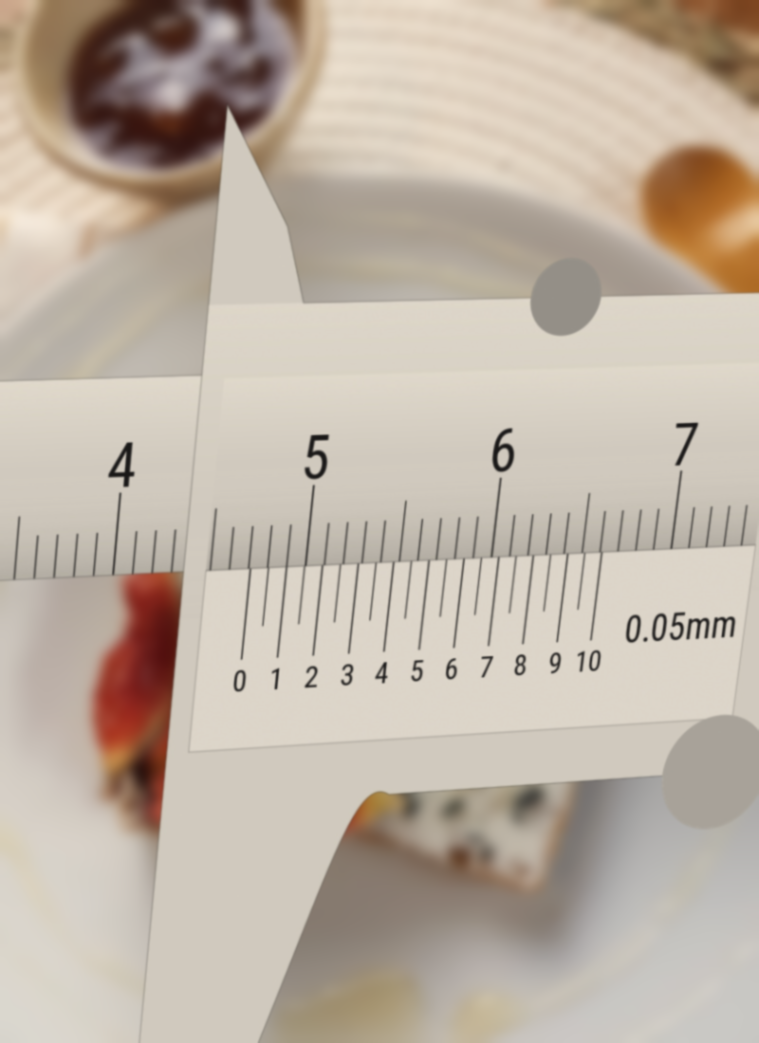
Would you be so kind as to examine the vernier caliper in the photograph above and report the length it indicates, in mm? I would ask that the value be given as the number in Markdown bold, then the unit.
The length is **47.1** mm
